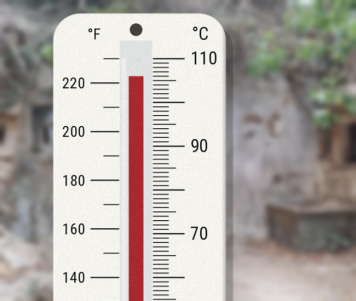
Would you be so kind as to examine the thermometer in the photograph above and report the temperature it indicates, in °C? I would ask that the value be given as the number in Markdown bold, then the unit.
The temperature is **106** °C
